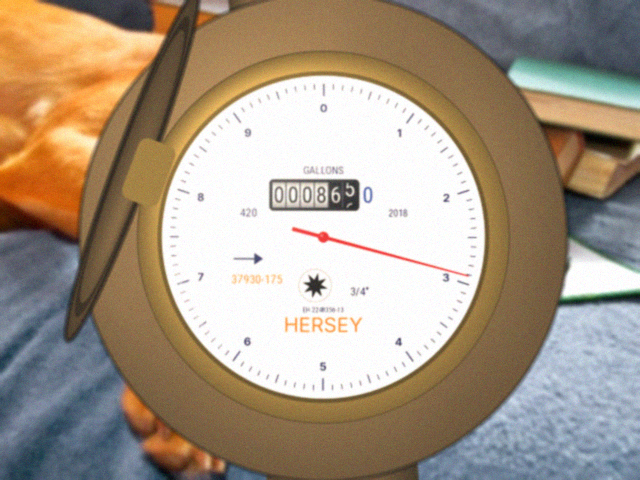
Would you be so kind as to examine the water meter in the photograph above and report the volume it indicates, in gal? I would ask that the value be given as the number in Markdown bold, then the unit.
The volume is **8652.9** gal
